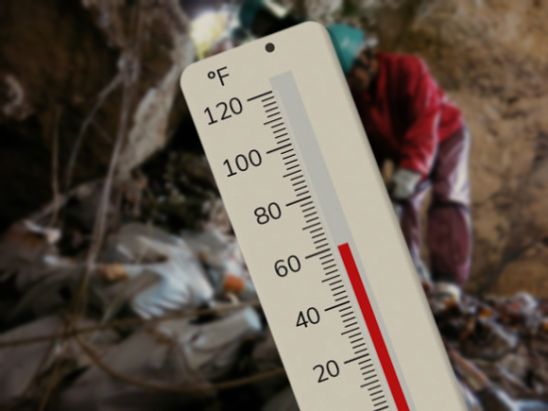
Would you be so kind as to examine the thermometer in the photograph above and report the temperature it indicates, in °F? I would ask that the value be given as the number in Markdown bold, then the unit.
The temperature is **60** °F
